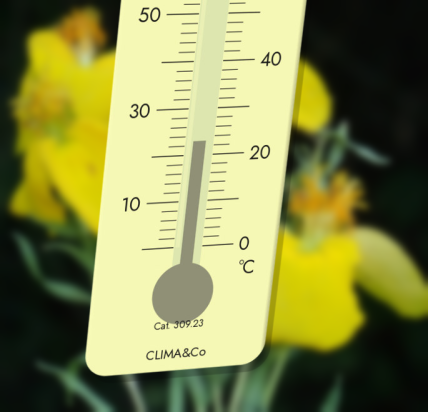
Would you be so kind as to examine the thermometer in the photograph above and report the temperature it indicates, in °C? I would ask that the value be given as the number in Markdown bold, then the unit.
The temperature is **23** °C
